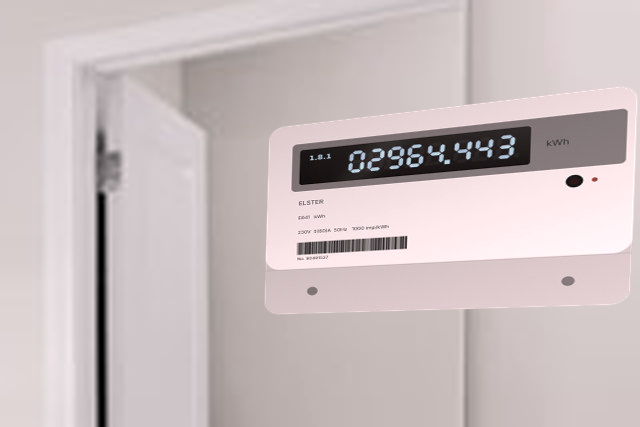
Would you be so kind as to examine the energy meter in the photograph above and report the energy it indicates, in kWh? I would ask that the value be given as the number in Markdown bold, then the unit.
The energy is **2964.443** kWh
